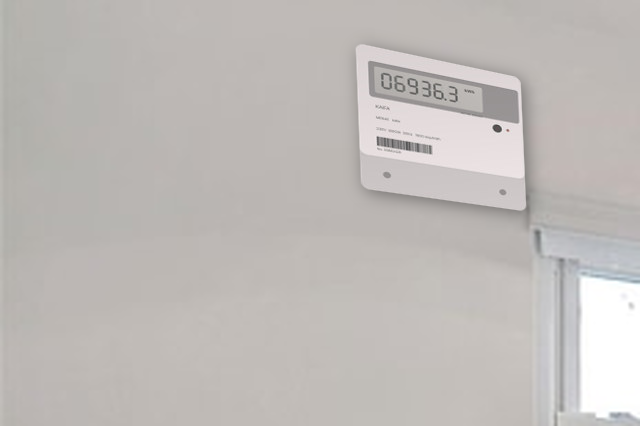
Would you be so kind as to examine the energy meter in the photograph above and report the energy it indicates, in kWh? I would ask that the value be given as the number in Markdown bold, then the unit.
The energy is **6936.3** kWh
